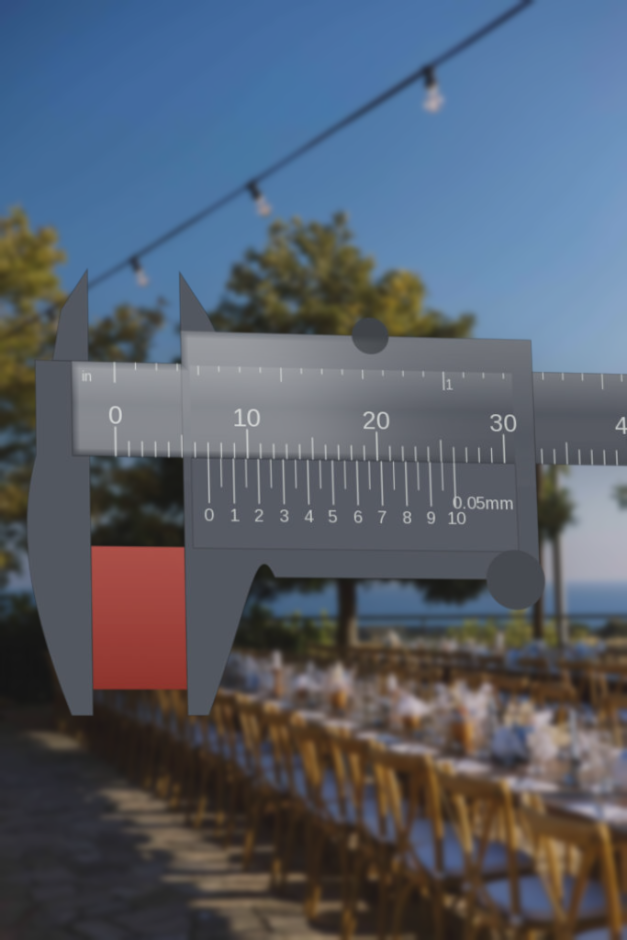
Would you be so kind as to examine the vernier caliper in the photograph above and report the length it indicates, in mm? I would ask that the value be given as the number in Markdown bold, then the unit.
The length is **7.0** mm
